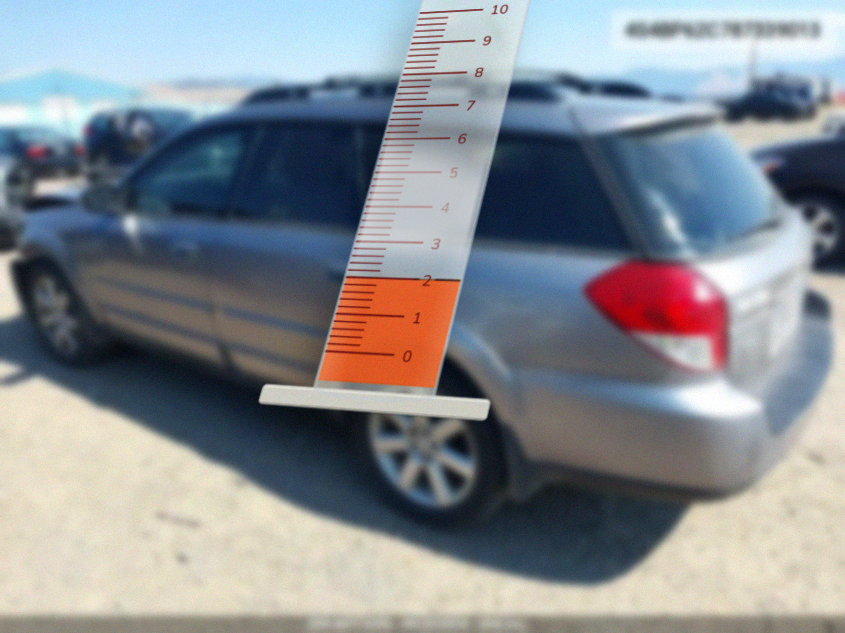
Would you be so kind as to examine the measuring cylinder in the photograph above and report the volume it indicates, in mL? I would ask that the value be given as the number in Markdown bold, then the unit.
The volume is **2** mL
